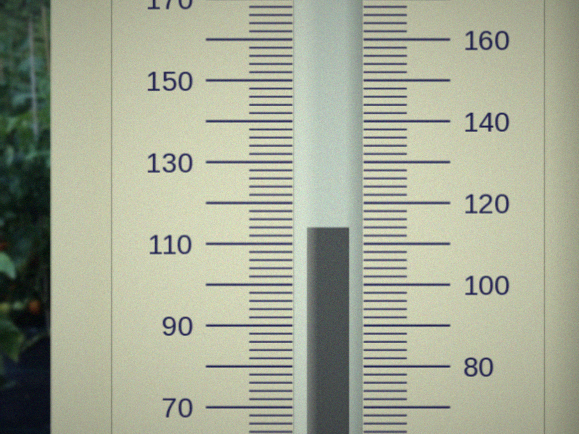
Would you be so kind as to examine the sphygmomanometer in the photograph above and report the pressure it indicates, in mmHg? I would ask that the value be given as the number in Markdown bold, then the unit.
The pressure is **114** mmHg
